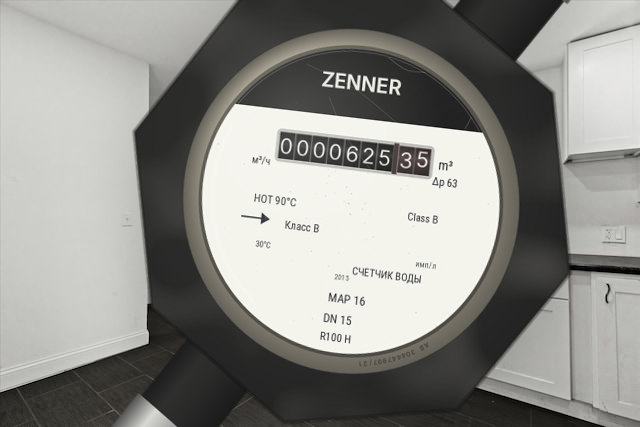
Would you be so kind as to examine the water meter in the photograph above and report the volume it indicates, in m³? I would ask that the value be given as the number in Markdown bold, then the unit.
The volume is **625.35** m³
